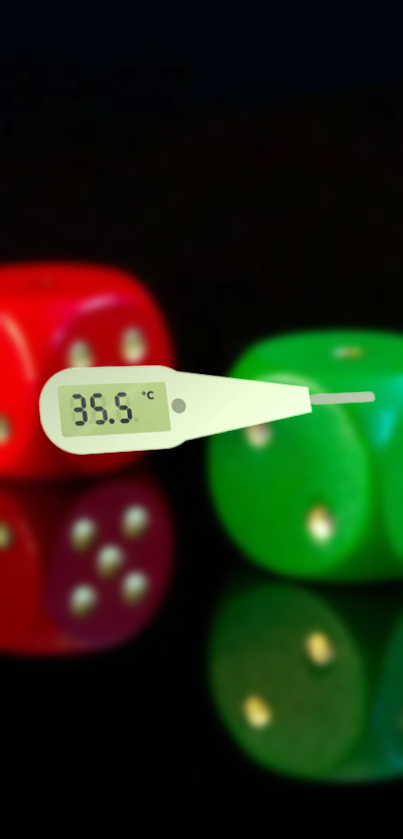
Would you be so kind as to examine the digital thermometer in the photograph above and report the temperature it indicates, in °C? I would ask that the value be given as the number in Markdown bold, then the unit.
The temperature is **35.5** °C
